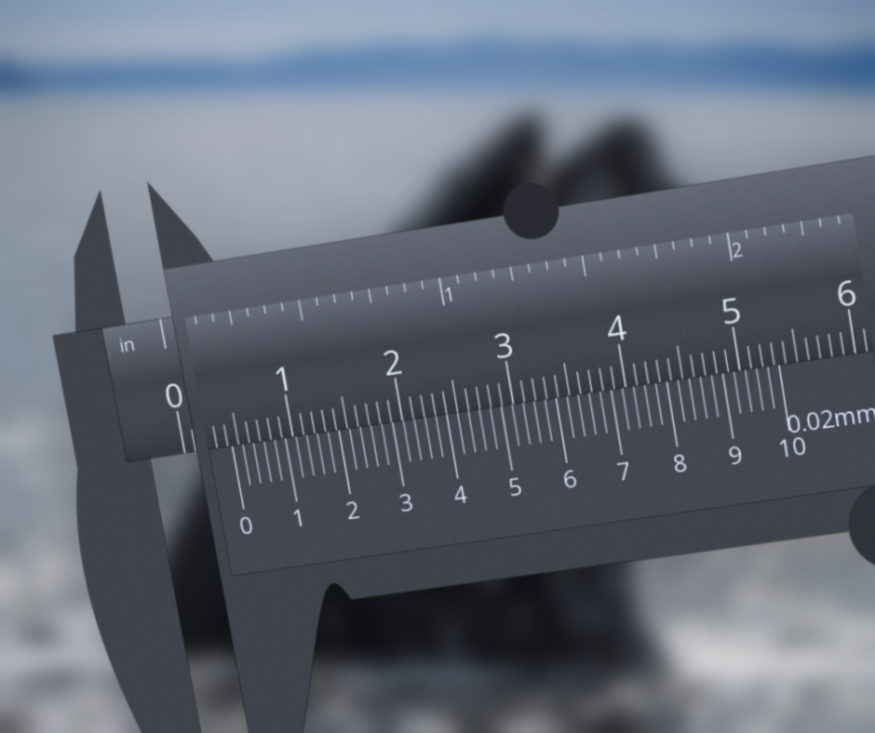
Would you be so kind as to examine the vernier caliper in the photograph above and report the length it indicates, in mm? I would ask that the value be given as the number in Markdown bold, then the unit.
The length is **4.4** mm
